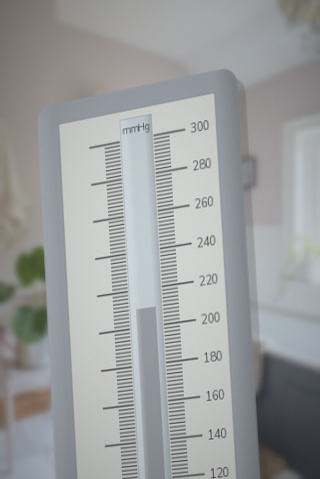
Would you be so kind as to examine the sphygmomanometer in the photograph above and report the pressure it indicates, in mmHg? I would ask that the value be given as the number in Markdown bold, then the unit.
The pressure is **210** mmHg
